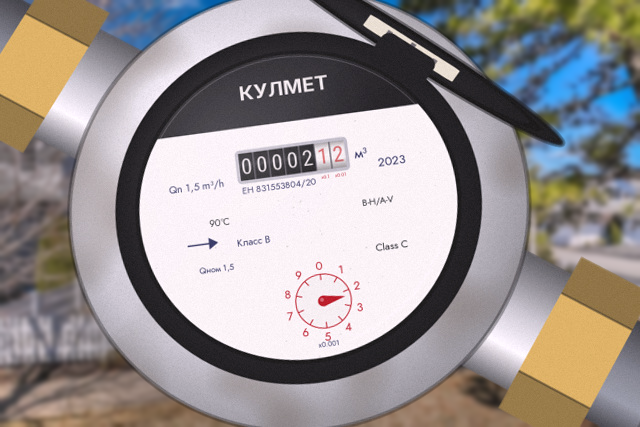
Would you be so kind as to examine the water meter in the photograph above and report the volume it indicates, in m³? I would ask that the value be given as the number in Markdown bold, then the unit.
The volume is **2.122** m³
